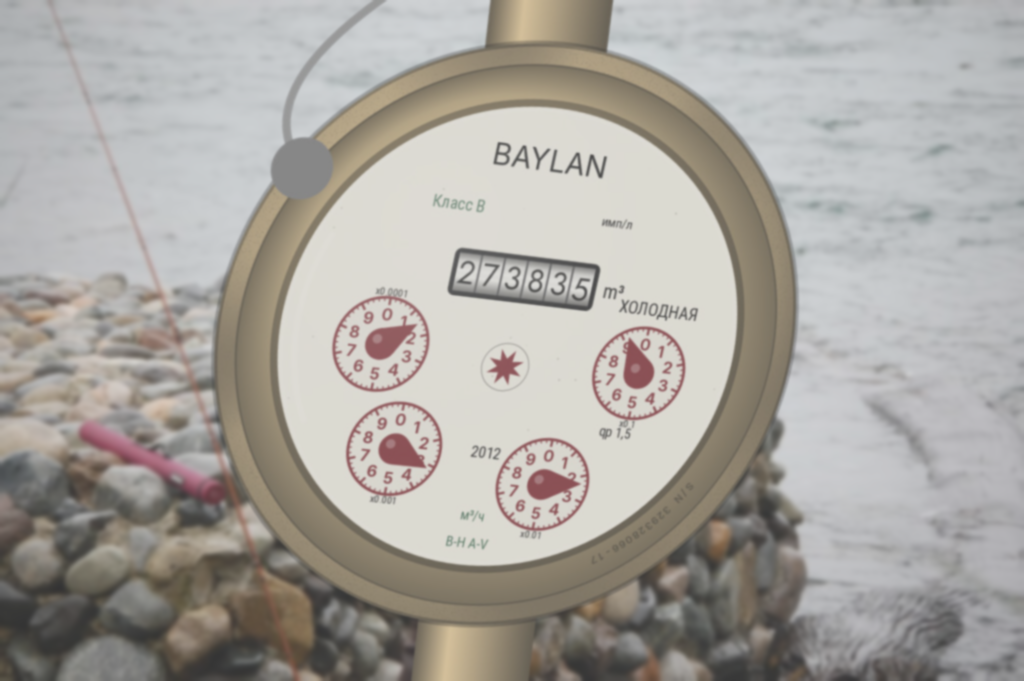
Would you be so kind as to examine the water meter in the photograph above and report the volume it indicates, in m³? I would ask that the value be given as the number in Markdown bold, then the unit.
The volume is **273834.9231** m³
